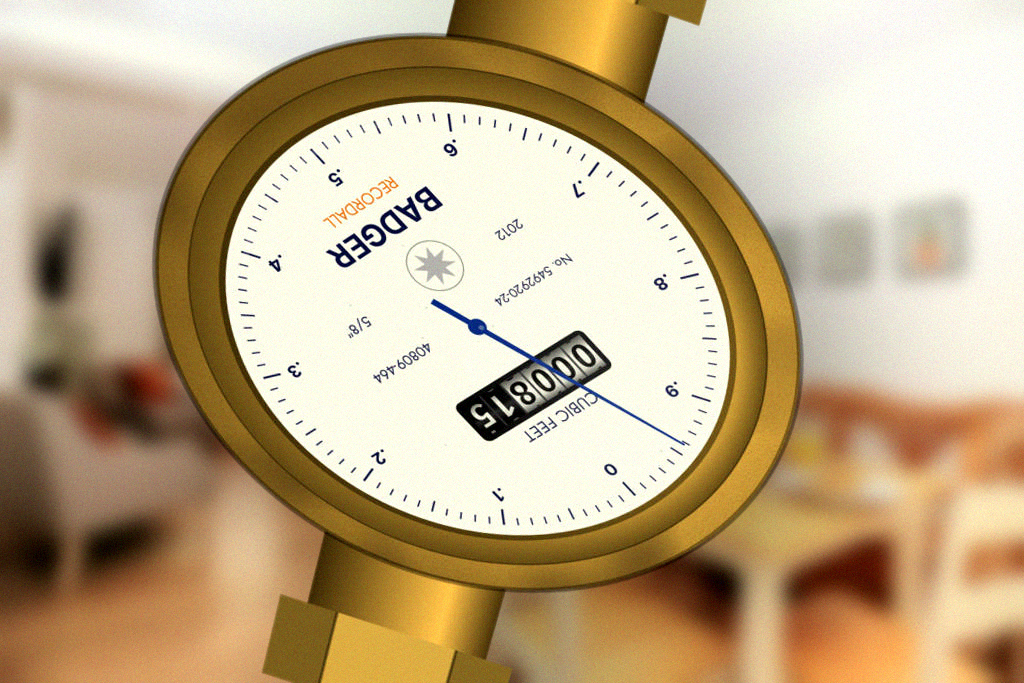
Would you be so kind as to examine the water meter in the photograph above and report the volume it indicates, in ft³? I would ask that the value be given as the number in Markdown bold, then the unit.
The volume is **814.94** ft³
